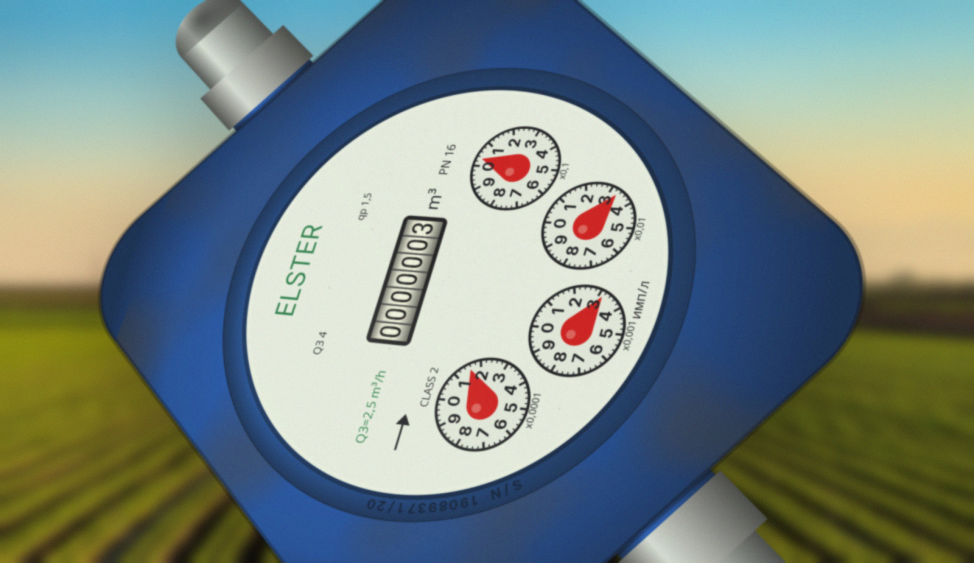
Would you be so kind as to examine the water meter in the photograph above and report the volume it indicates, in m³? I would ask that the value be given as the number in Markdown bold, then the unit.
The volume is **3.0331** m³
